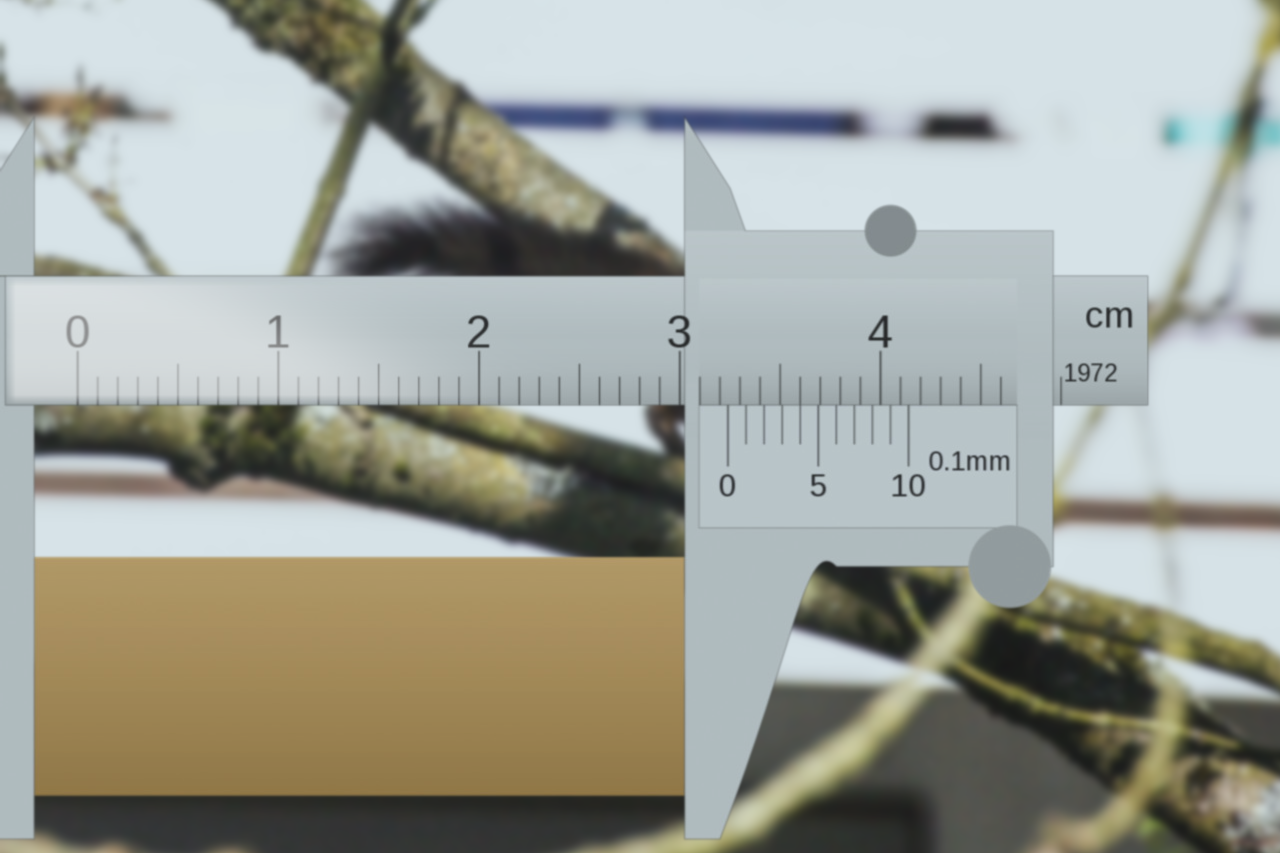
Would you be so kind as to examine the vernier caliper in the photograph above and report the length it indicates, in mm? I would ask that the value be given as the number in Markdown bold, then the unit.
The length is **32.4** mm
